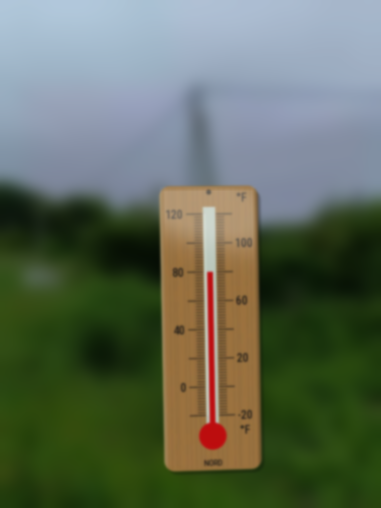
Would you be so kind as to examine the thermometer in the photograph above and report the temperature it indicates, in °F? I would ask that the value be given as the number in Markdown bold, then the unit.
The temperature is **80** °F
